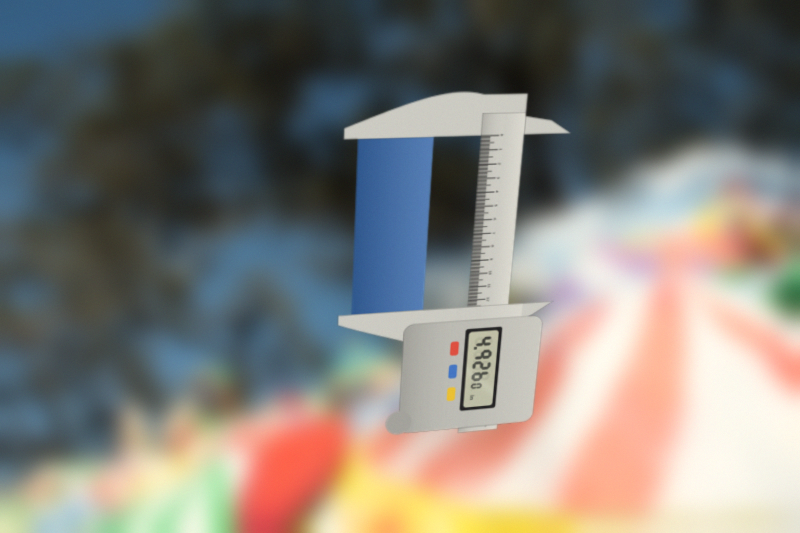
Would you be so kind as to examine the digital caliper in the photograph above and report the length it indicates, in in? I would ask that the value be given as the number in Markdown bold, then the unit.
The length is **4.9260** in
